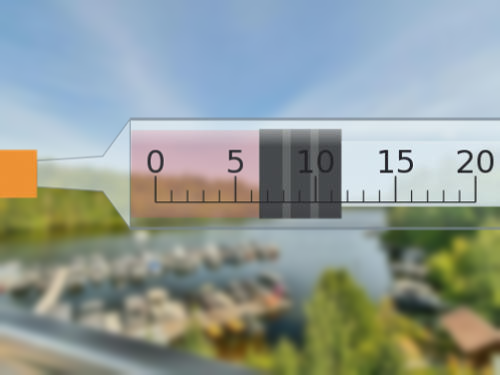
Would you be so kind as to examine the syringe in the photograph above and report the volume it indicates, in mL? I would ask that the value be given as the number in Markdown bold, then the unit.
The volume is **6.5** mL
